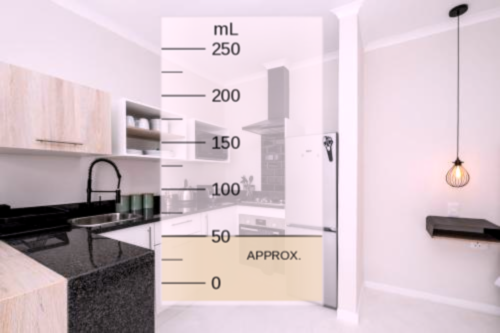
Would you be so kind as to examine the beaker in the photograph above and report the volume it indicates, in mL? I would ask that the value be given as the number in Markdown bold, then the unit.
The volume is **50** mL
